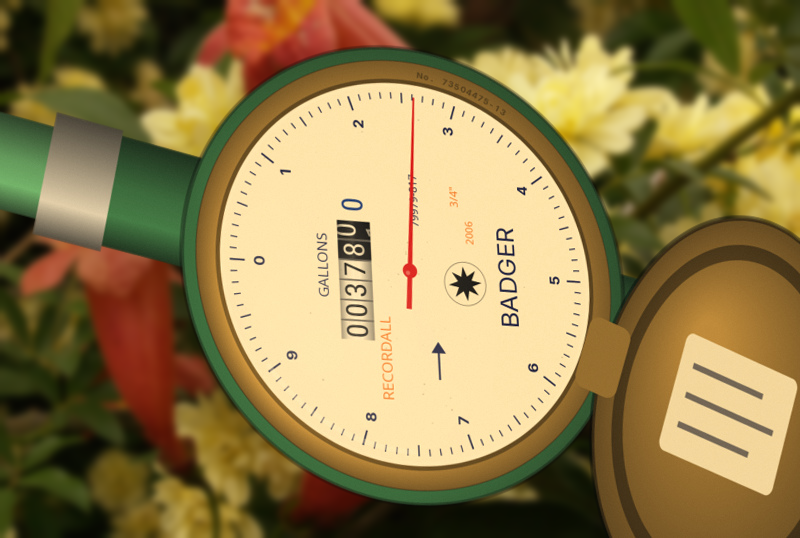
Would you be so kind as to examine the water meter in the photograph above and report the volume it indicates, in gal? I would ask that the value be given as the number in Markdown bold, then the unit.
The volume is **37802.6** gal
